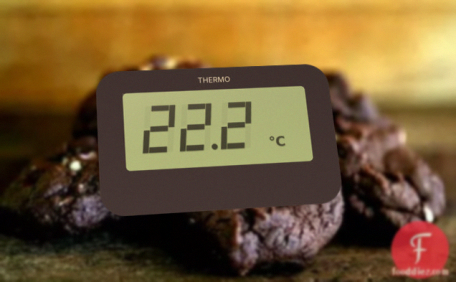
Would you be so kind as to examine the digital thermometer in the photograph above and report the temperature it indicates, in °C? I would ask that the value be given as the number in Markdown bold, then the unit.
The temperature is **22.2** °C
